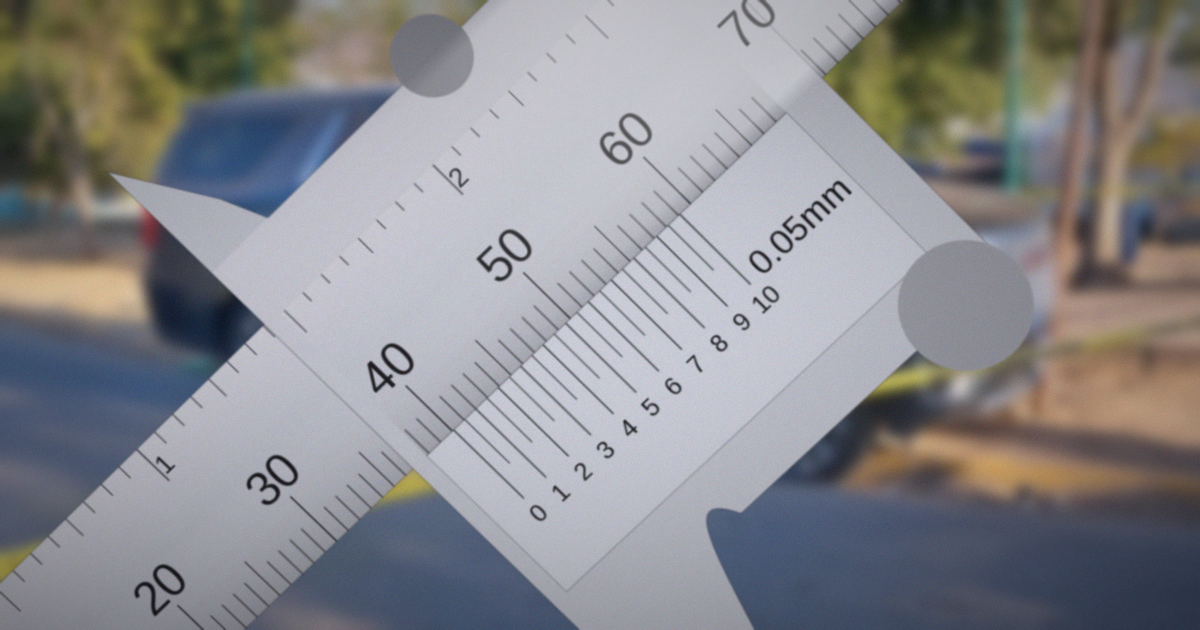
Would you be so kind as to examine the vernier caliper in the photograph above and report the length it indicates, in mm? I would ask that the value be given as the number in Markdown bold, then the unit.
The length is **40.1** mm
